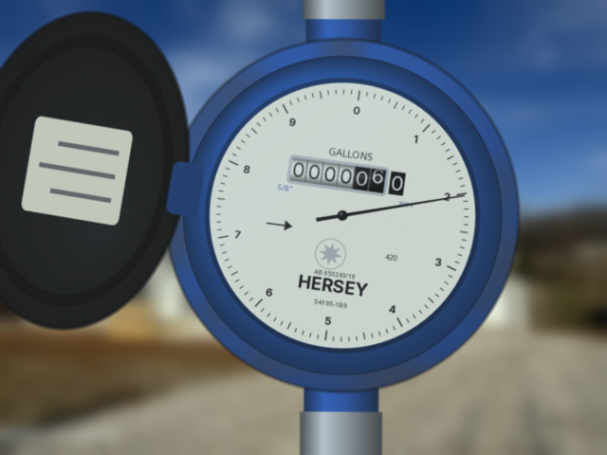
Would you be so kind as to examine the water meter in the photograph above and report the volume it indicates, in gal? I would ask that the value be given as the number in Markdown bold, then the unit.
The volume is **62.0** gal
